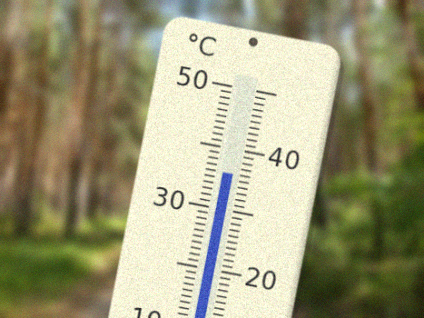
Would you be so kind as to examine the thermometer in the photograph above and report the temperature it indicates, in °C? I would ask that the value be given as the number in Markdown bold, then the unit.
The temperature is **36** °C
